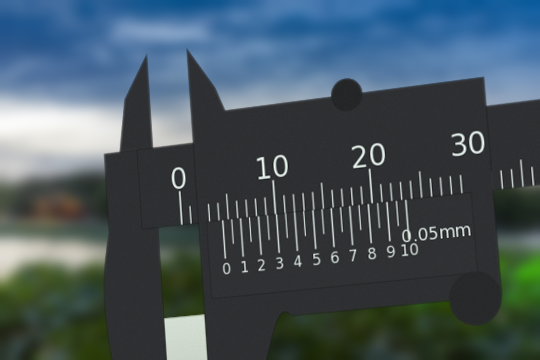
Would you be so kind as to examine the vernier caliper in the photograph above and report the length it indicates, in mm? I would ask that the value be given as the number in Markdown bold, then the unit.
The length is **4.4** mm
